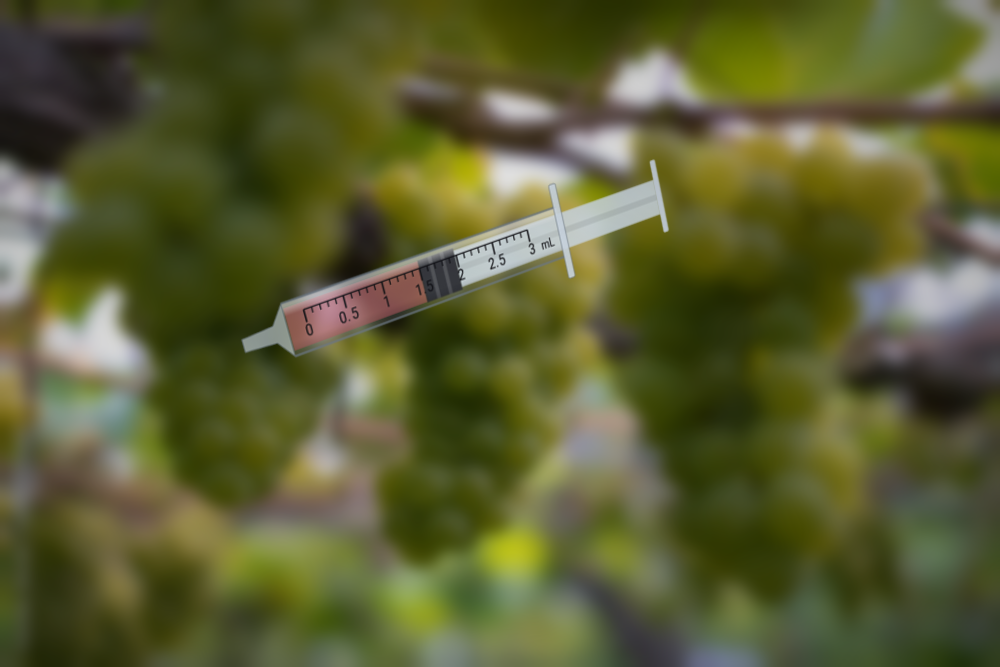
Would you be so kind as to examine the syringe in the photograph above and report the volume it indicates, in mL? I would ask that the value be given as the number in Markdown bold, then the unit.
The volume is **1.5** mL
